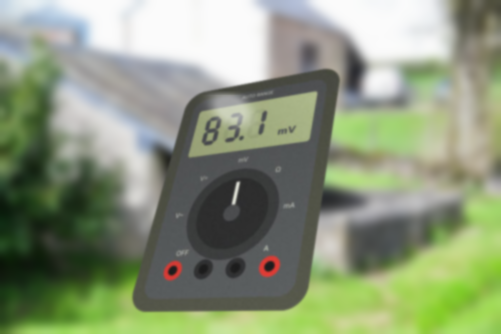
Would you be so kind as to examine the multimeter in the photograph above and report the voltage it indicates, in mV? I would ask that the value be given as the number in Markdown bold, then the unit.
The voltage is **83.1** mV
